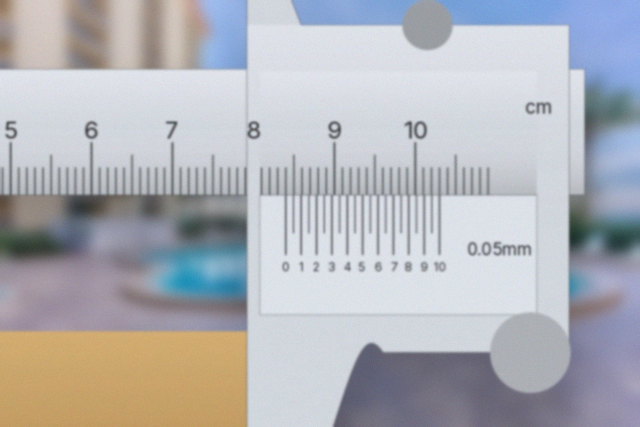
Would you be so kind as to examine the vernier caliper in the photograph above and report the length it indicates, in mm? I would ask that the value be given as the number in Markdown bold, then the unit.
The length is **84.0** mm
